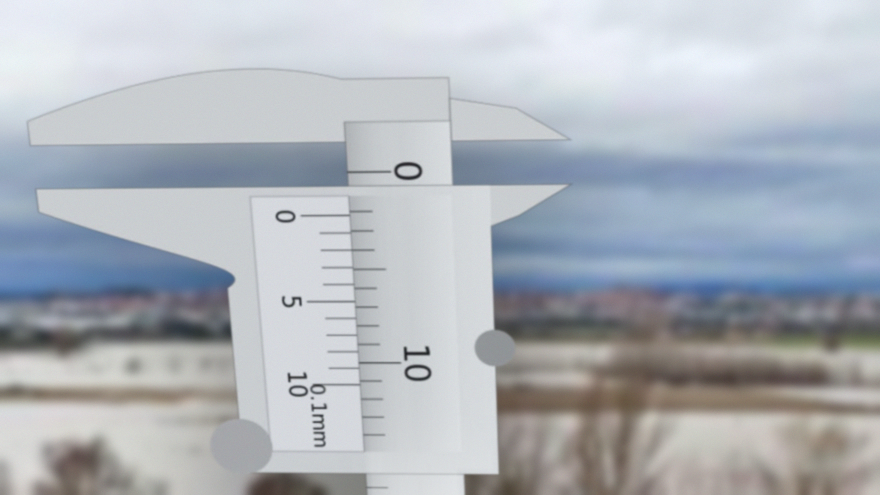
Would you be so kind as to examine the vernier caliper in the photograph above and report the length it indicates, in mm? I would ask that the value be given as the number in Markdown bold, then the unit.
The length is **2.2** mm
